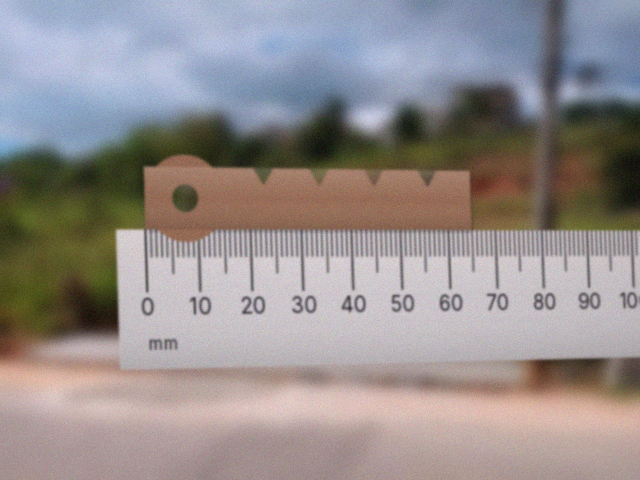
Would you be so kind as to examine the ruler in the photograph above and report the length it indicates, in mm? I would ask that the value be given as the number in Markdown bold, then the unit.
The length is **65** mm
